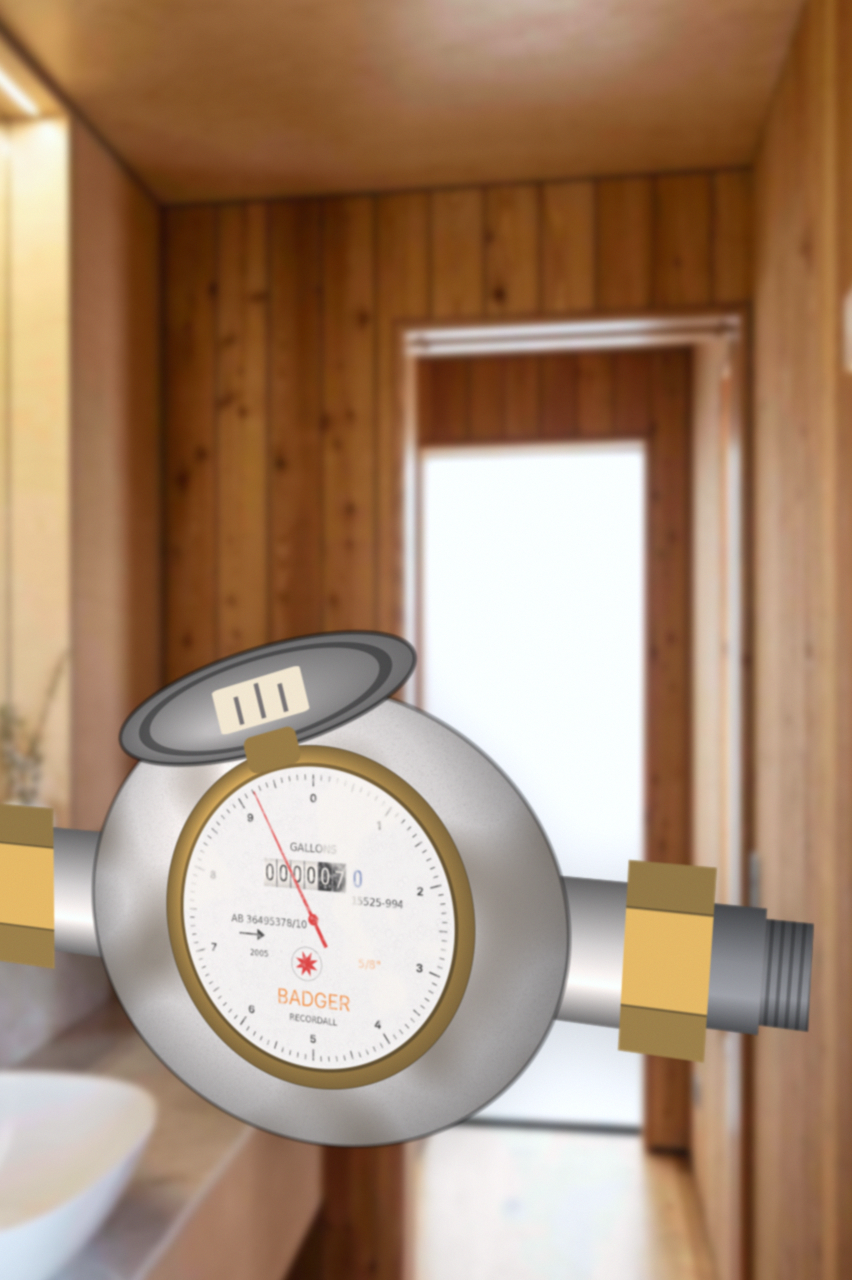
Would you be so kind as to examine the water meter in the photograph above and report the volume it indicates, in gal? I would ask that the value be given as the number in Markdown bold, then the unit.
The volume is **69.2** gal
